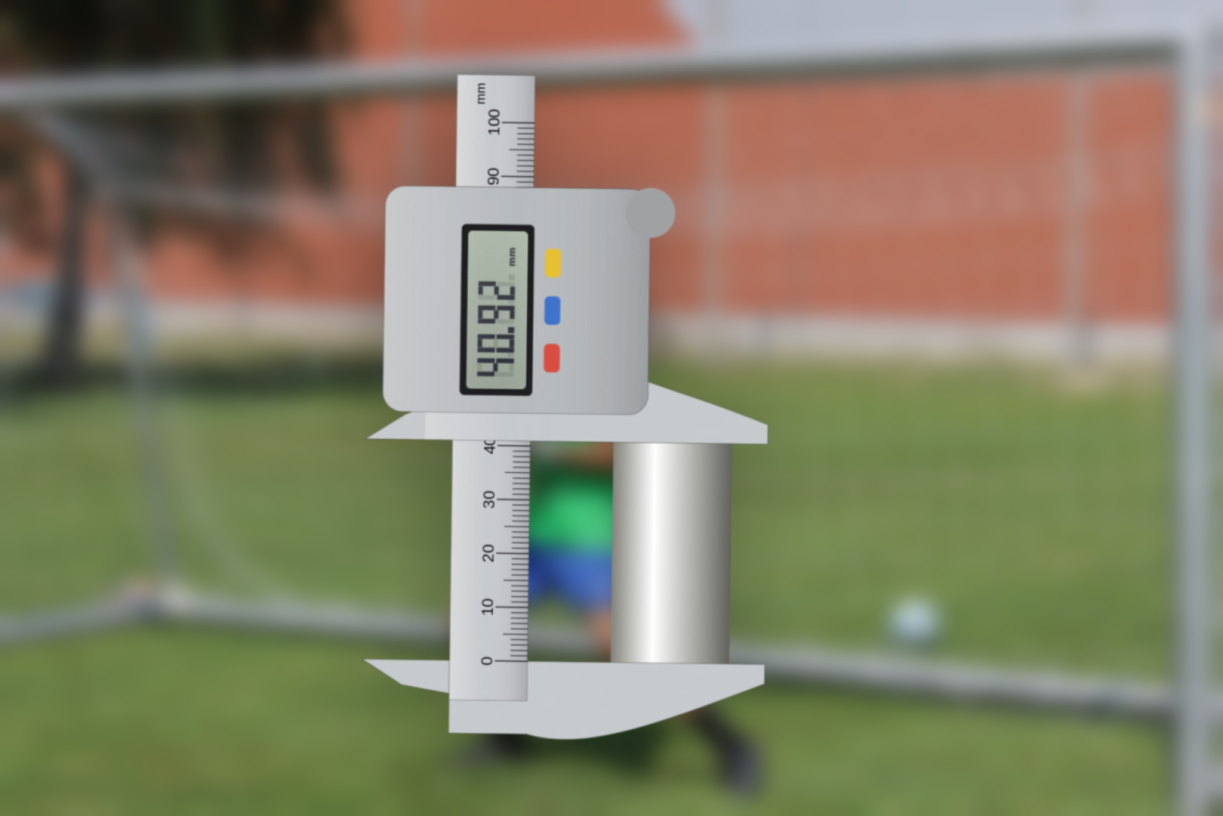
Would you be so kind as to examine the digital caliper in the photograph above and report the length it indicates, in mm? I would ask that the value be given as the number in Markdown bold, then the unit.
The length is **40.92** mm
